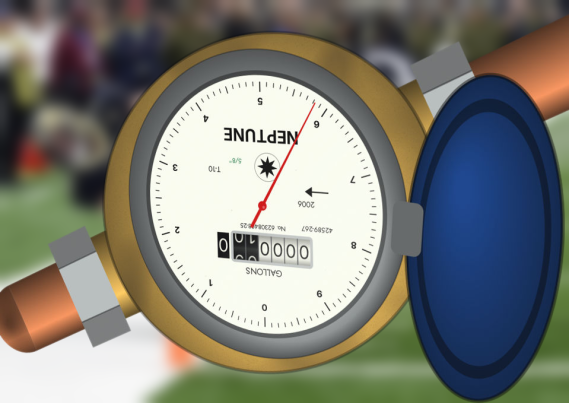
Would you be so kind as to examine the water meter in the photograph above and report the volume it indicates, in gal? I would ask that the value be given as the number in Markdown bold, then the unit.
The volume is **95.8** gal
